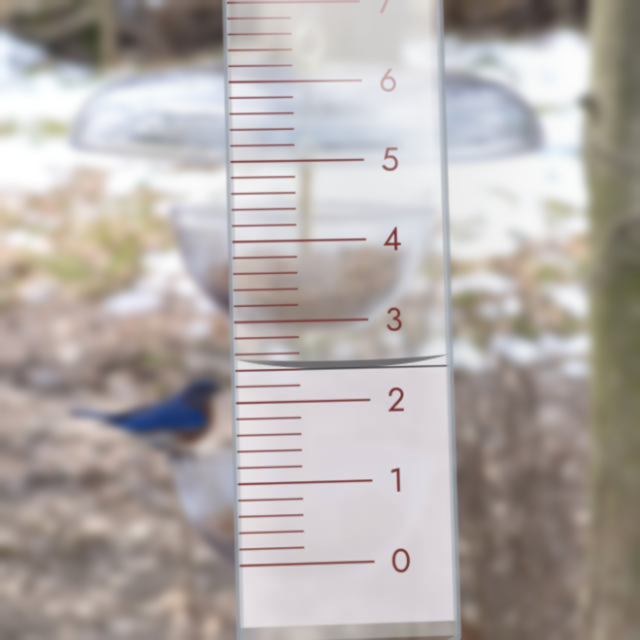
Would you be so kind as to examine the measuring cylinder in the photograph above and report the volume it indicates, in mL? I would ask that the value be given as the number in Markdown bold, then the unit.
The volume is **2.4** mL
